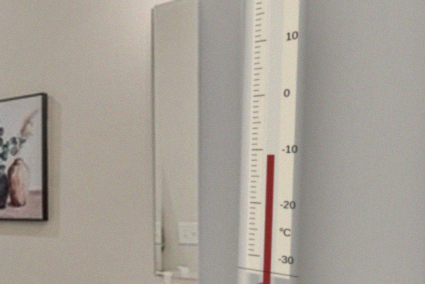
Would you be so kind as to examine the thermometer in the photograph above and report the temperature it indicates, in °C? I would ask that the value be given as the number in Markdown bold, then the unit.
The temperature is **-11** °C
